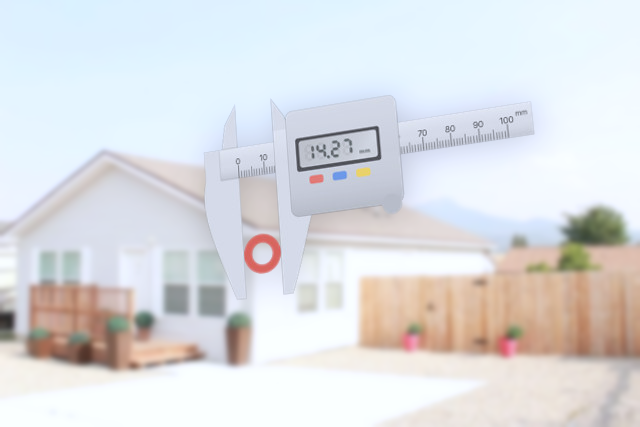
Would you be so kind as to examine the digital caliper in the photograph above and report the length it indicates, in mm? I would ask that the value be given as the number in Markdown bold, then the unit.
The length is **14.27** mm
